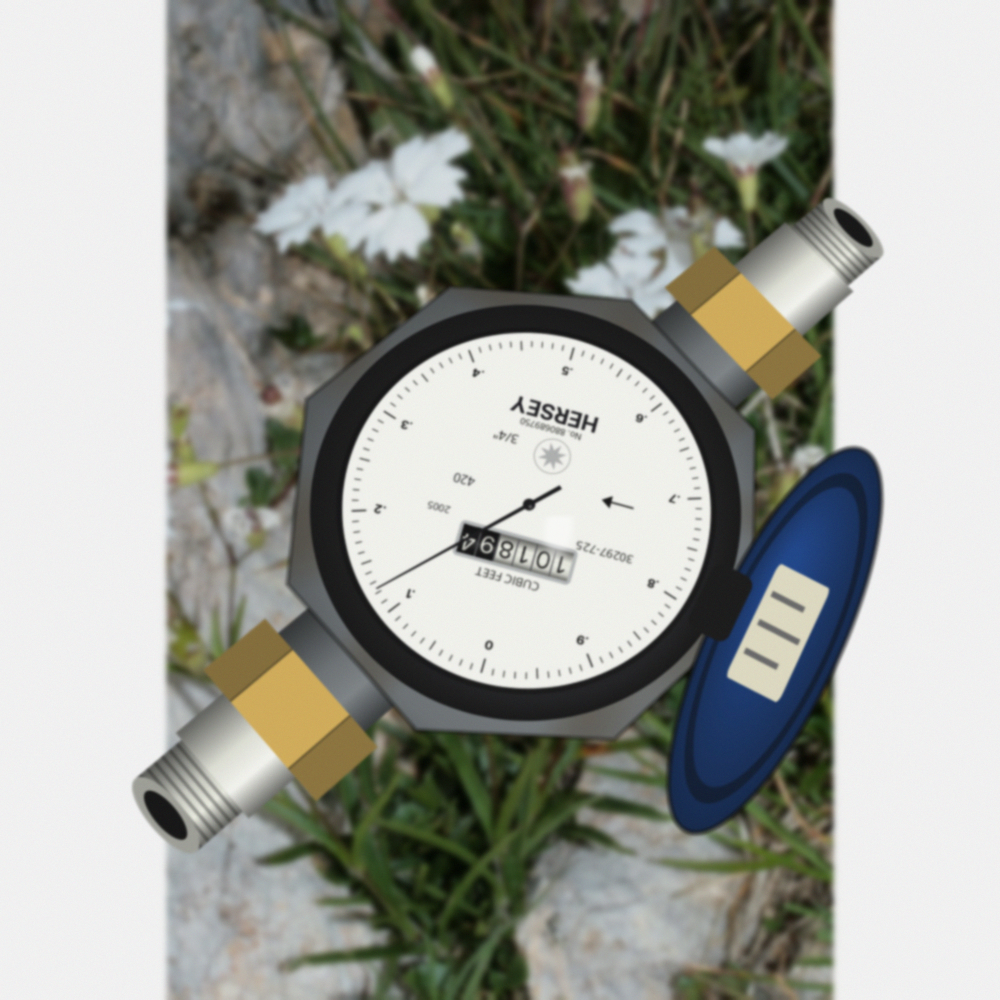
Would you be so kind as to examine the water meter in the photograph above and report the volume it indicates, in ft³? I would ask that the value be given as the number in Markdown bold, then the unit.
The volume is **101894.12** ft³
